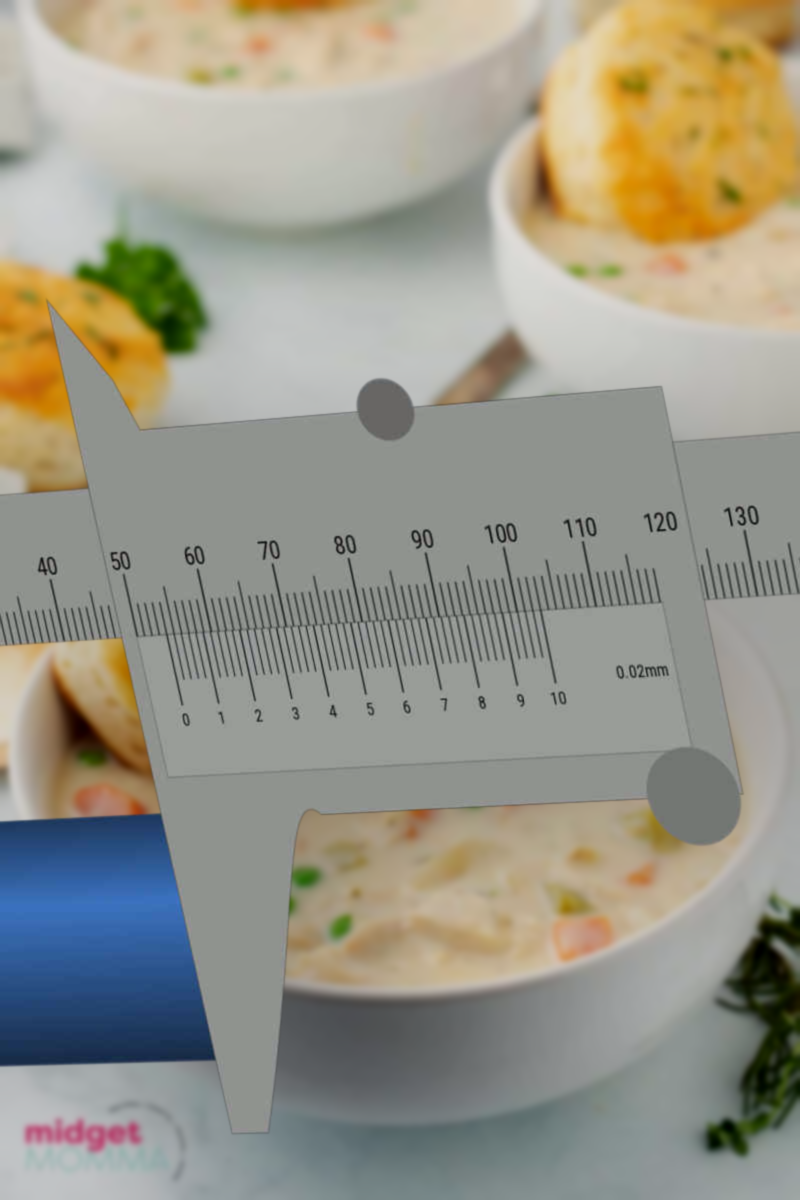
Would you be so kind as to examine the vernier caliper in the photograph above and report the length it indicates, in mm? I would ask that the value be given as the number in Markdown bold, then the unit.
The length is **54.0** mm
